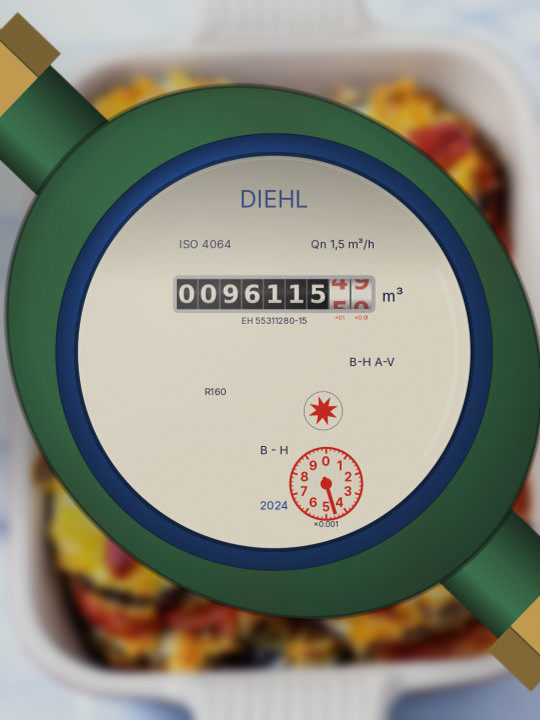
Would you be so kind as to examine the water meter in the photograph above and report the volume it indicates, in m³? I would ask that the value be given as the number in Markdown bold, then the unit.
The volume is **96115.494** m³
